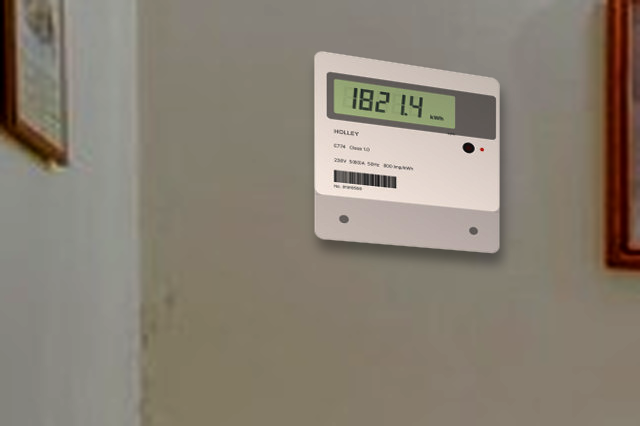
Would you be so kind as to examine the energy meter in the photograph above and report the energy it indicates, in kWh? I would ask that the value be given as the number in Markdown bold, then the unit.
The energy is **1821.4** kWh
